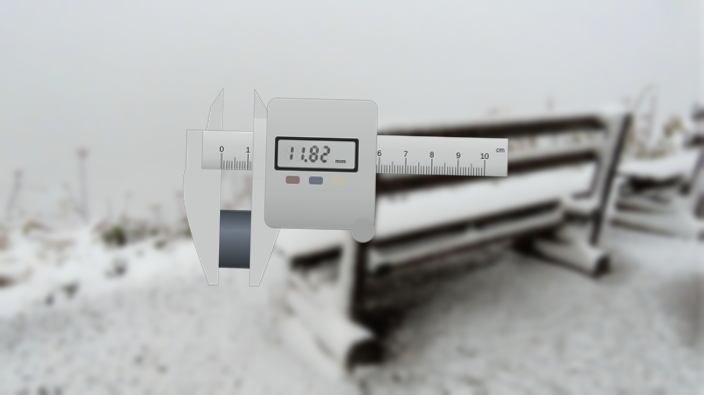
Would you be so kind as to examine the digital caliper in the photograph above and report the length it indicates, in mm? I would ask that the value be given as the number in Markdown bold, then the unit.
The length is **11.82** mm
